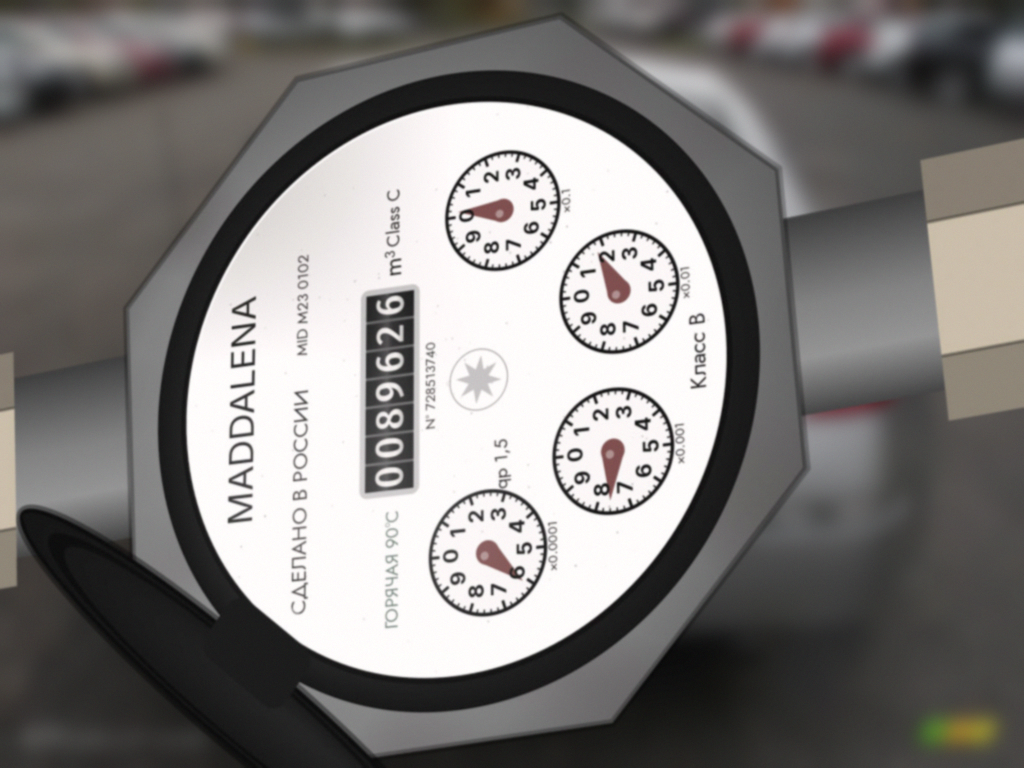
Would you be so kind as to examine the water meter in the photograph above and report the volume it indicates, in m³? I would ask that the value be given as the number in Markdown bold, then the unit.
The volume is **89626.0176** m³
